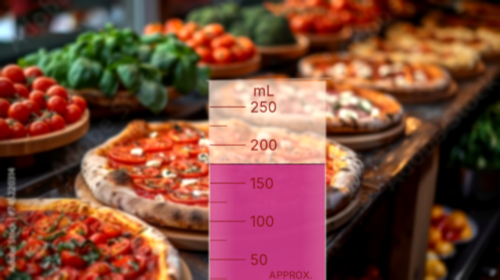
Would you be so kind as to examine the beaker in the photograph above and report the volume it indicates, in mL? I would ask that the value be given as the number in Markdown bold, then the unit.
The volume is **175** mL
